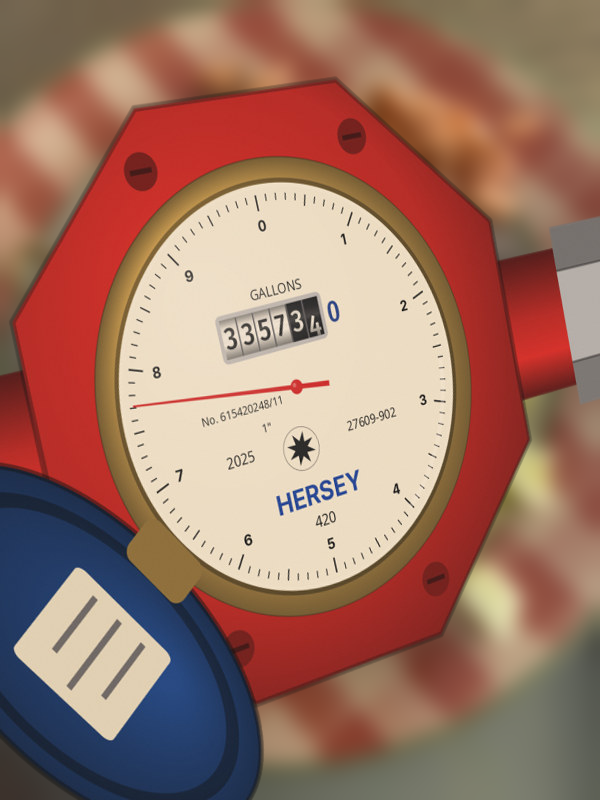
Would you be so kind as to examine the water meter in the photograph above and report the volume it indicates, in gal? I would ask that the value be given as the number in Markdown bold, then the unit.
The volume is **3357337.7** gal
